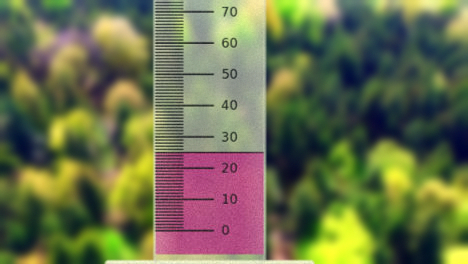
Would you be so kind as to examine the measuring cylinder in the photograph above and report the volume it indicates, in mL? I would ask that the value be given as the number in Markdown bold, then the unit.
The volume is **25** mL
